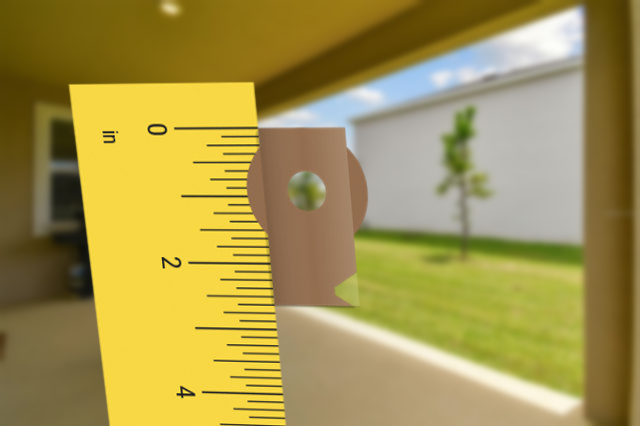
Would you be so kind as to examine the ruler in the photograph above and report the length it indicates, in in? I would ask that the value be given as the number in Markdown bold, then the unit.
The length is **2.625** in
